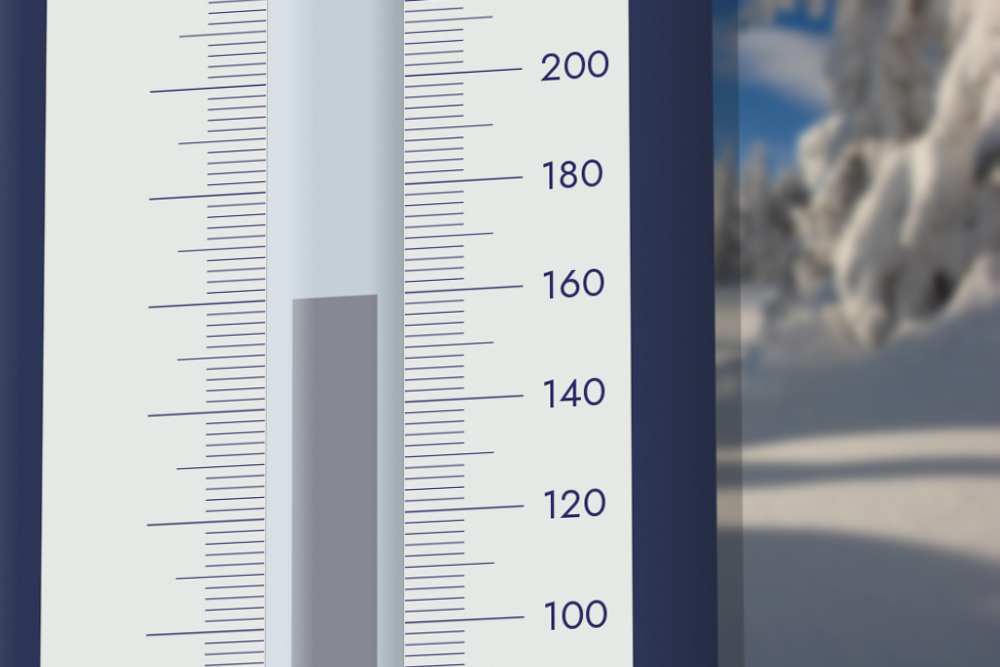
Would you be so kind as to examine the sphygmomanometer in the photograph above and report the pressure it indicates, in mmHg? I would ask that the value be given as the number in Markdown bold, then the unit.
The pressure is **160** mmHg
